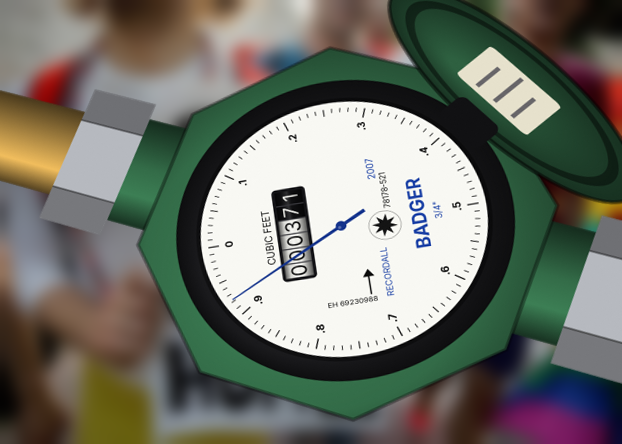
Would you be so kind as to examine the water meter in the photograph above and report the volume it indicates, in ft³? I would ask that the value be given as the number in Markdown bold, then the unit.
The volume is **370.92** ft³
